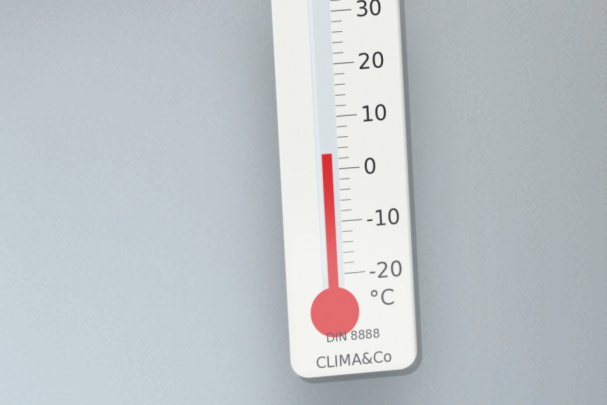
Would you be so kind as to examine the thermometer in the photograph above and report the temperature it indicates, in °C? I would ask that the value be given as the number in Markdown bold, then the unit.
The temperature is **3** °C
